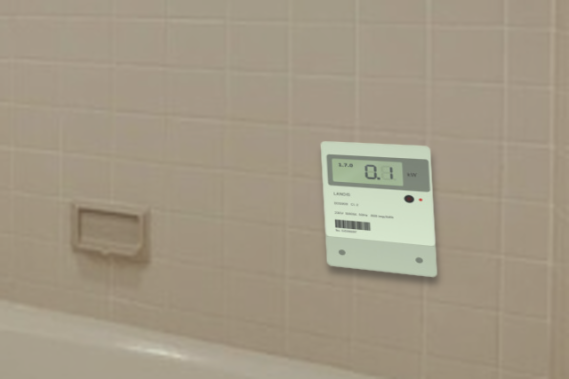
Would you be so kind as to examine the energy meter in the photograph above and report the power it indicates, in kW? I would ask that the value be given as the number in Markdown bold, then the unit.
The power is **0.1** kW
